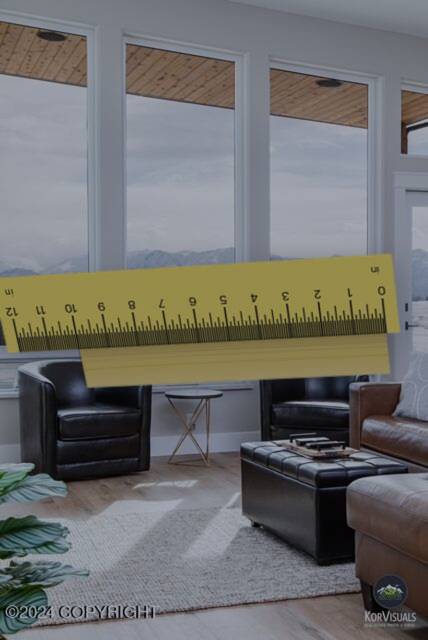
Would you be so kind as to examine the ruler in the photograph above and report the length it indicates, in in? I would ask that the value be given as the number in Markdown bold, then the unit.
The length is **10** in
